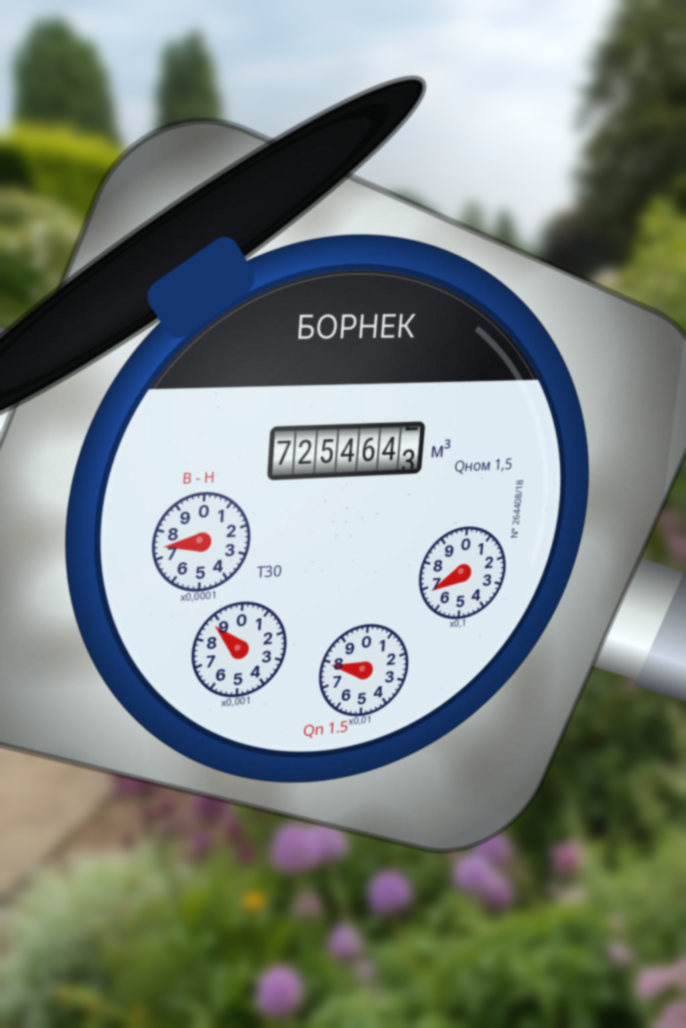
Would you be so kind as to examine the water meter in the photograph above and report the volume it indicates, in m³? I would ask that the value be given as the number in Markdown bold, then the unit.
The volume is **7254642.6787** m³
